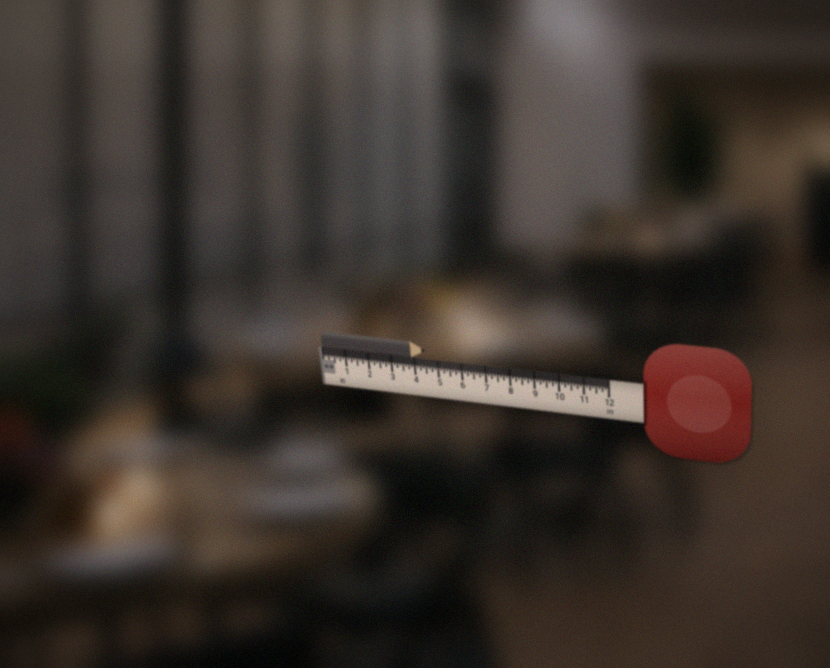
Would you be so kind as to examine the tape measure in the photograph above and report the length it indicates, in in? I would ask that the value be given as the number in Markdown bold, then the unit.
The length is **4.5** in
